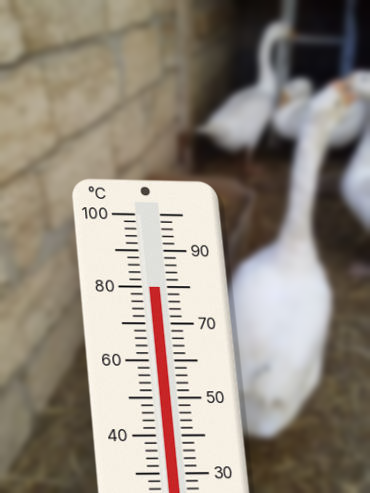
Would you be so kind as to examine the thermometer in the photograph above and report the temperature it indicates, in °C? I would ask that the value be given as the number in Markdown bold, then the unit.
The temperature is **80** °C
